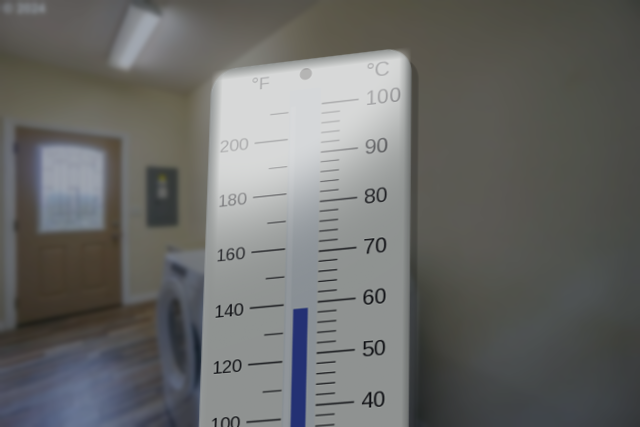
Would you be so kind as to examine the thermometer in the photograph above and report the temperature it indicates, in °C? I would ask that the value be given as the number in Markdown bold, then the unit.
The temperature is **59** °C
